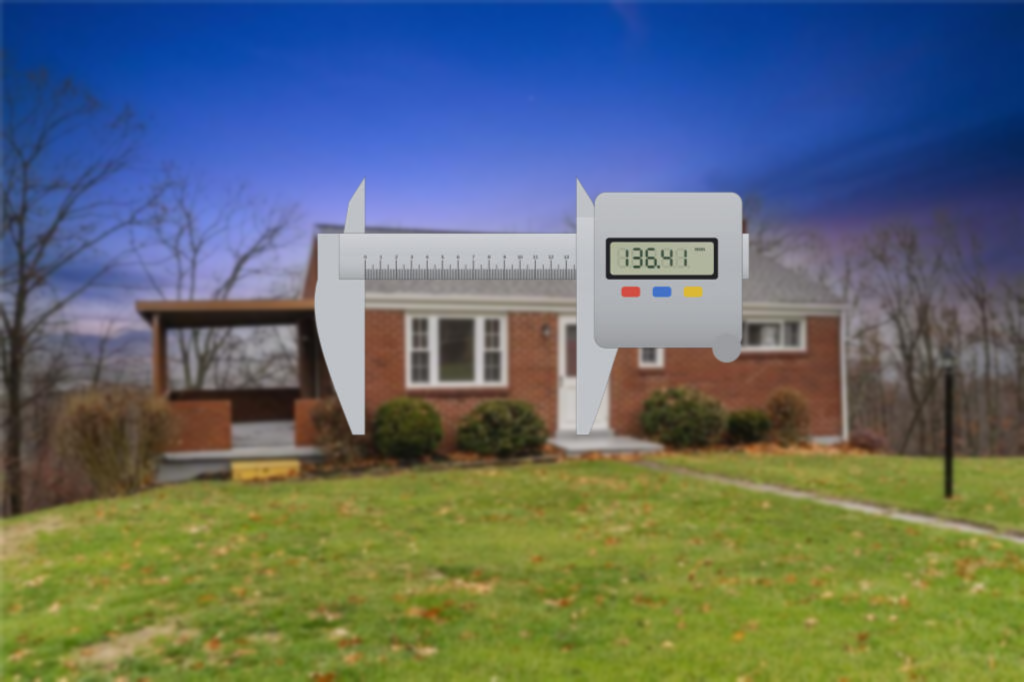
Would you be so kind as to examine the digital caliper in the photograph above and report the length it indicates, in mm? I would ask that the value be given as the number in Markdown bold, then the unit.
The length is **136.41** mm
